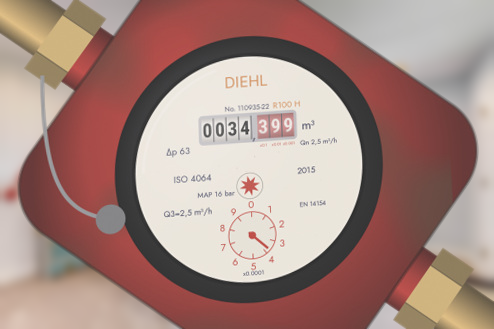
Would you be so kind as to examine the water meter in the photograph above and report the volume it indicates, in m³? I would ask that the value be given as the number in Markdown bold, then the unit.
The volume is **34.3993** m³
